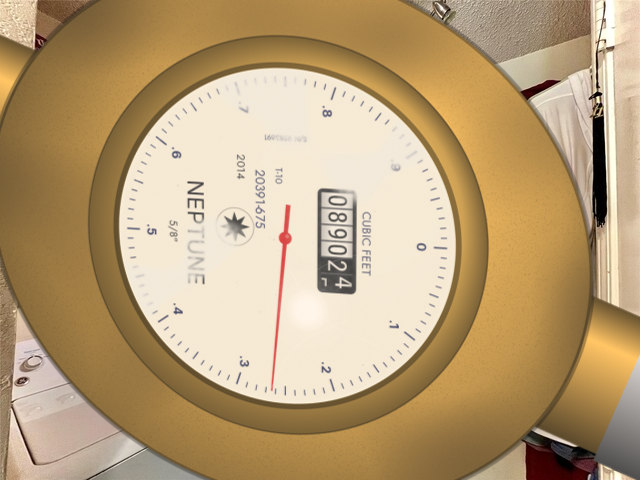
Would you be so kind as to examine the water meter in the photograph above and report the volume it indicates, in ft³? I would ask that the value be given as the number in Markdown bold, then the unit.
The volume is **89024.26** ft³
